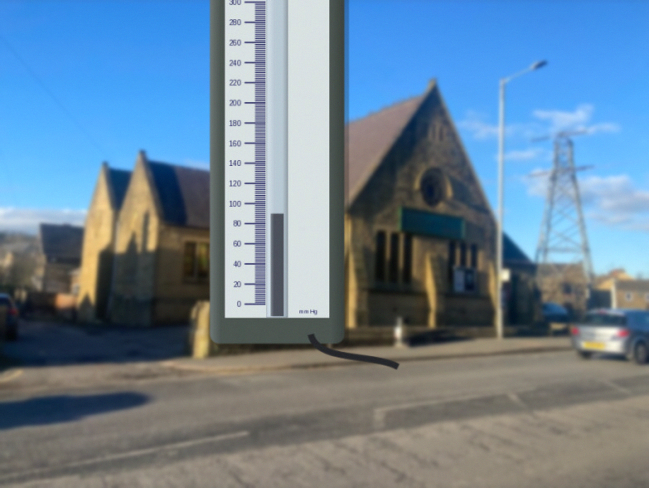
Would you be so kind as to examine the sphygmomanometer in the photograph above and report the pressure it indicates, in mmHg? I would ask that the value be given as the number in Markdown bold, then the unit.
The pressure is **90** mmHg
